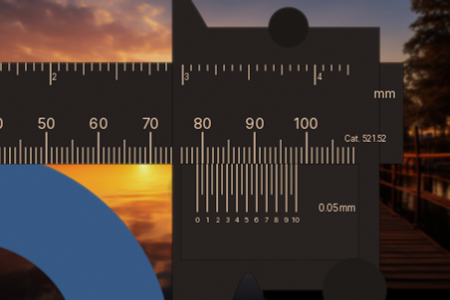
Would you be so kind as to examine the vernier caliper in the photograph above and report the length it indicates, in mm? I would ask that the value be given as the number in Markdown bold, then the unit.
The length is **79.0** mm
